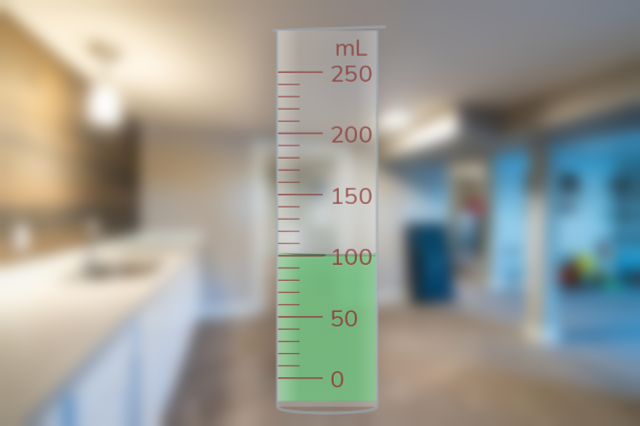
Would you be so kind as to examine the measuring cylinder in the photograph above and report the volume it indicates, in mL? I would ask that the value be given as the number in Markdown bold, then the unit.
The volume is **100** mL
